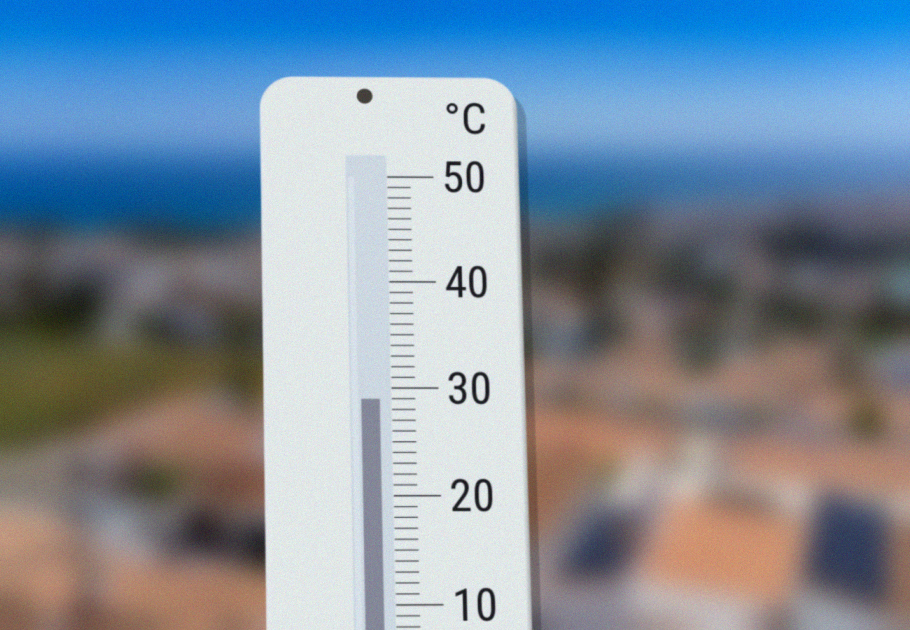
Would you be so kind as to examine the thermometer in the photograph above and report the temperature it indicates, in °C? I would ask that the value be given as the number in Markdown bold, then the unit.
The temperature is **29** °C
